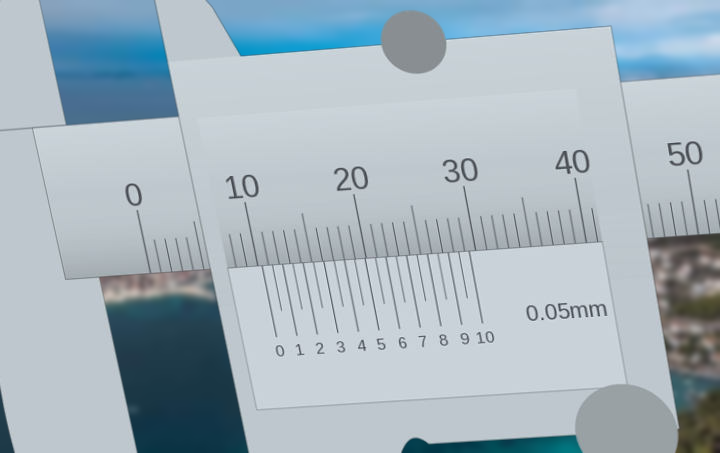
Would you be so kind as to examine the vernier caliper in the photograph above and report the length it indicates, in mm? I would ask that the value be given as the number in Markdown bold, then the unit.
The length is **10.4** mm
